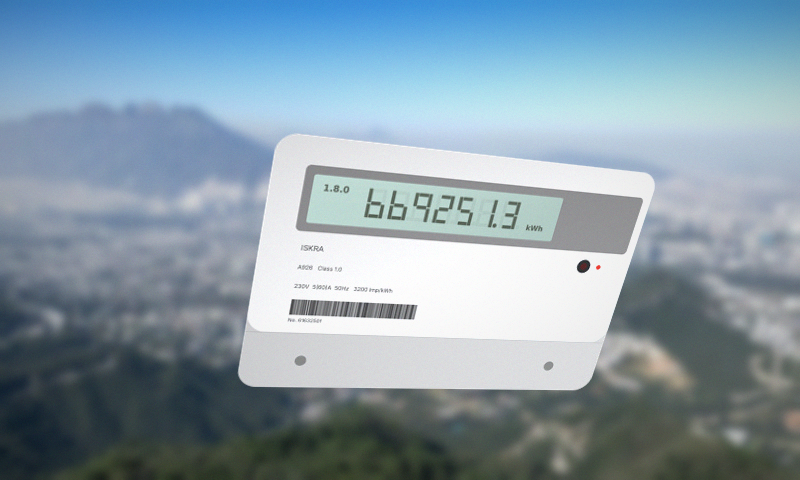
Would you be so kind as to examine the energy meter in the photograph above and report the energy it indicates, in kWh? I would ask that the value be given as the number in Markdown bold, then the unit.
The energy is **669251.3** kWh
